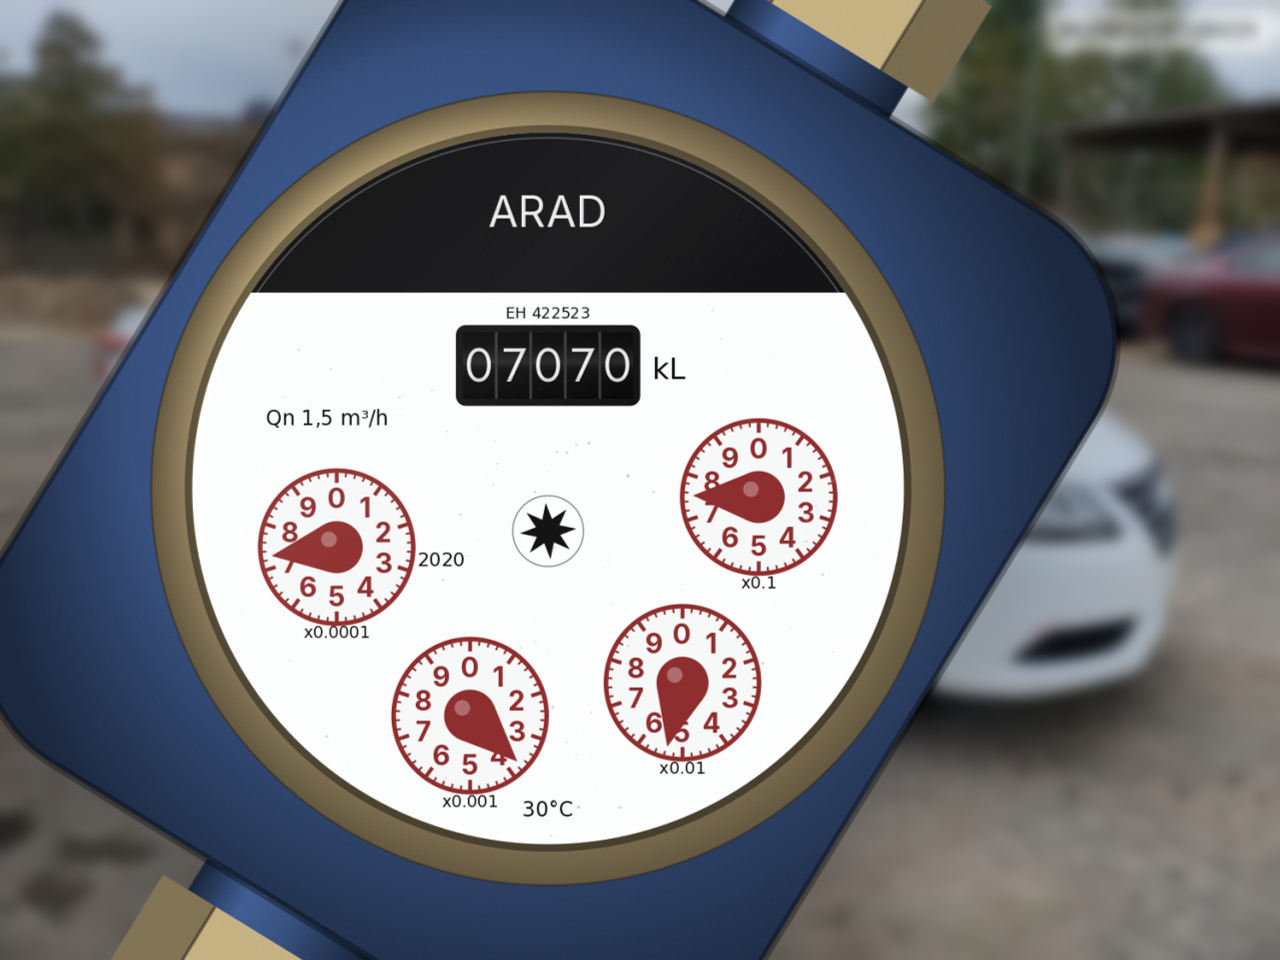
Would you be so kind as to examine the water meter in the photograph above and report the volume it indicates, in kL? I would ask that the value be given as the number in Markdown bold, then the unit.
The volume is **7070.7537** kL
